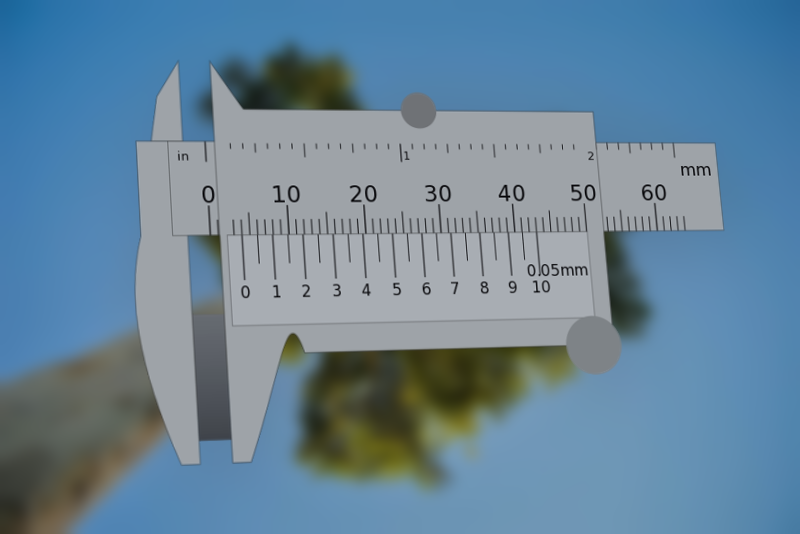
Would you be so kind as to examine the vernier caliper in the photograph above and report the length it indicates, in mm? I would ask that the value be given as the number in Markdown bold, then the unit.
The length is **4.0** mm
